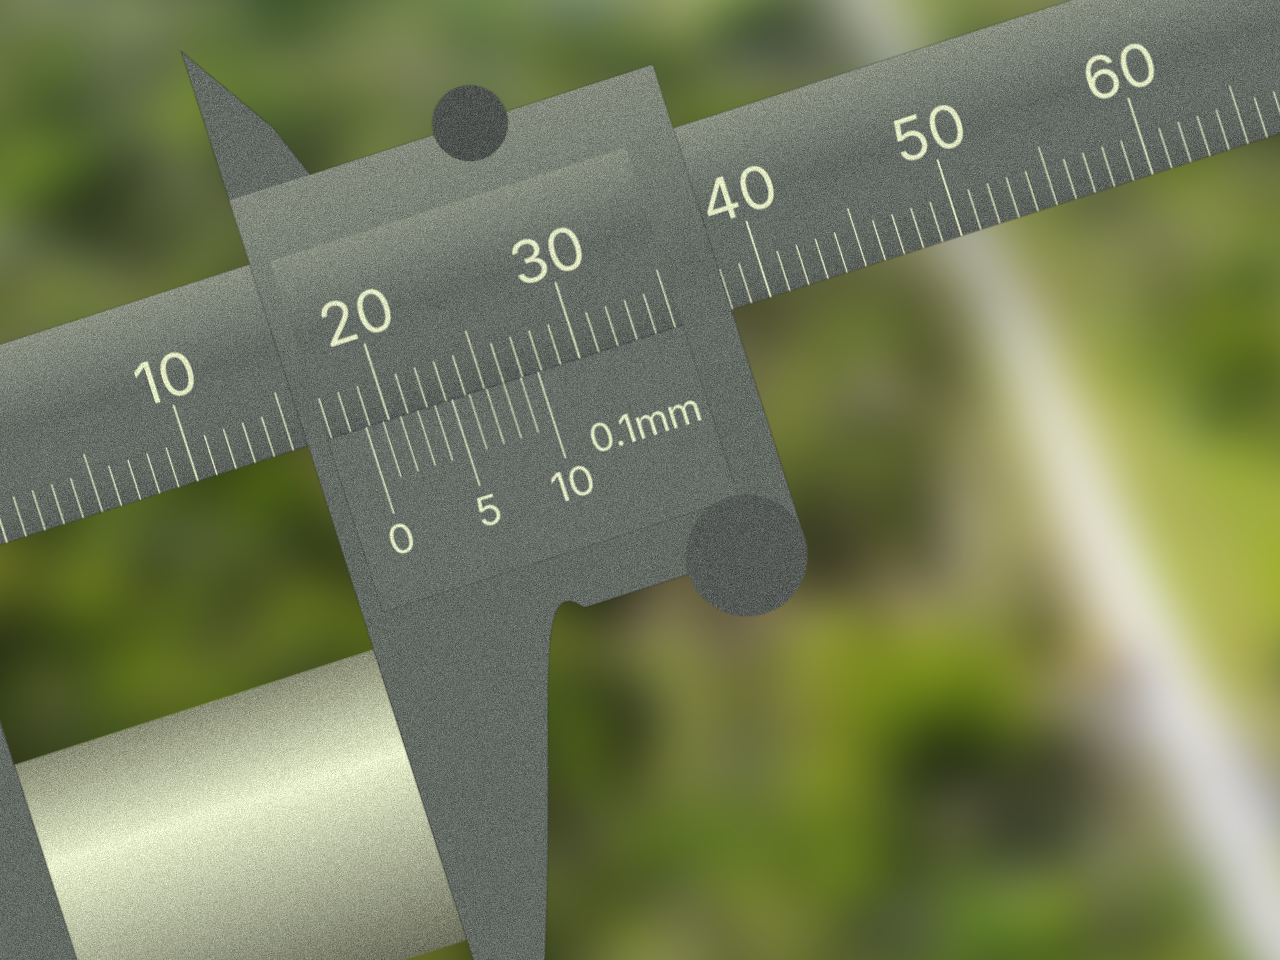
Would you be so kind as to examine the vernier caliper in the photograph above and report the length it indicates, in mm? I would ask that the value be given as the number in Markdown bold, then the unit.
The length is **18.8** mm
